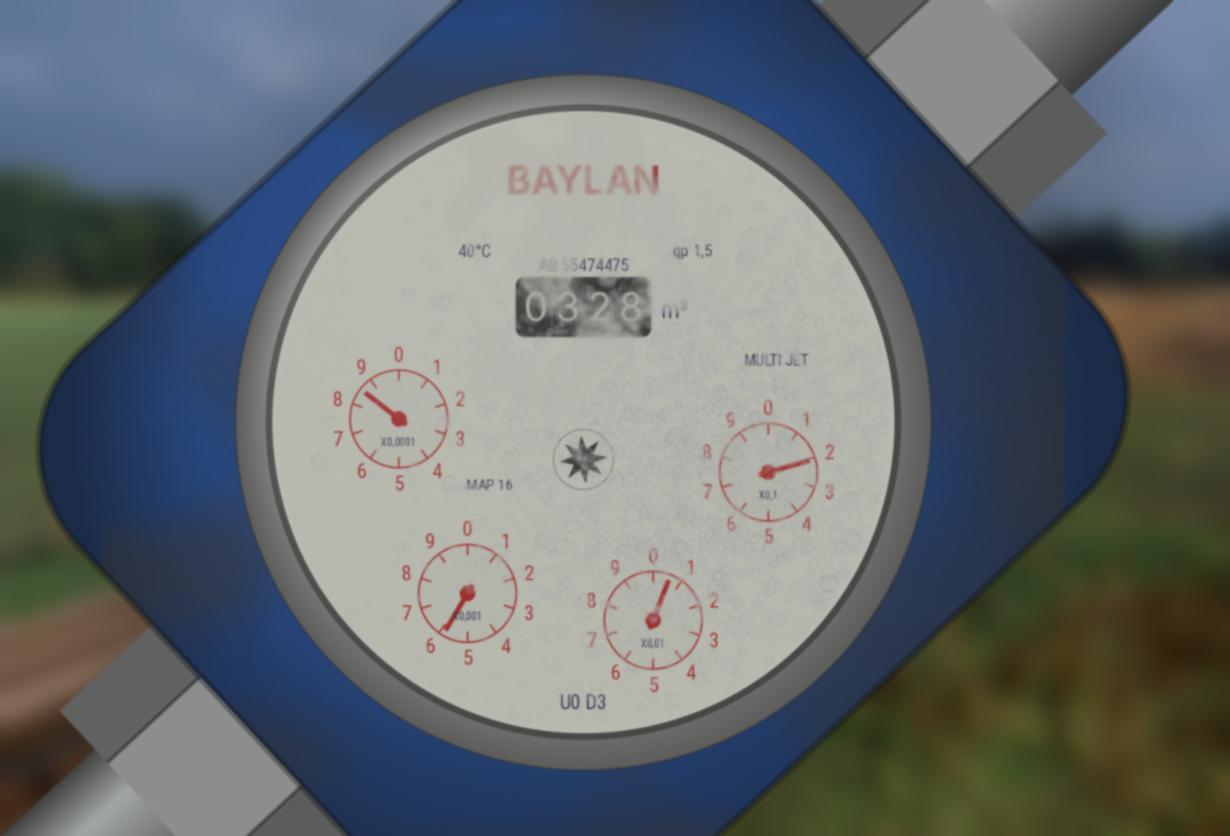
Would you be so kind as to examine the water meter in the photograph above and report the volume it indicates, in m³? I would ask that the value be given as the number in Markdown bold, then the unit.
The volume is **328.2058** m³
